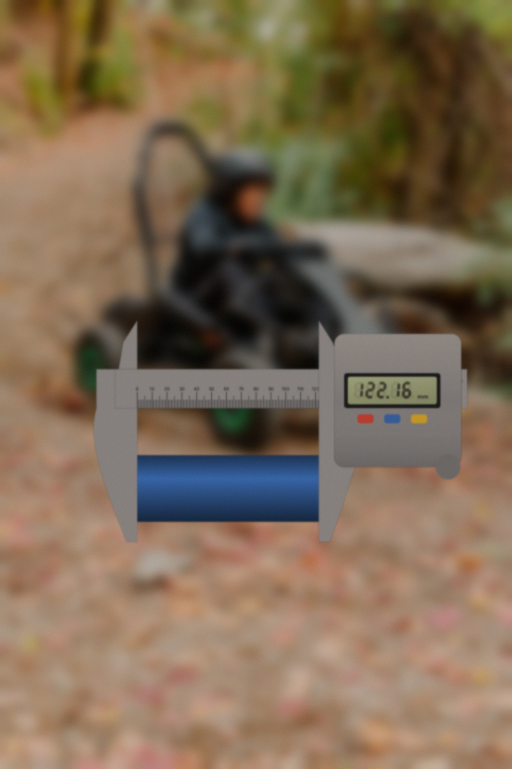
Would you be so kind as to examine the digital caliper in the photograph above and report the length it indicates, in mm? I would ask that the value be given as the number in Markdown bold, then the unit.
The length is **122.16** mm
